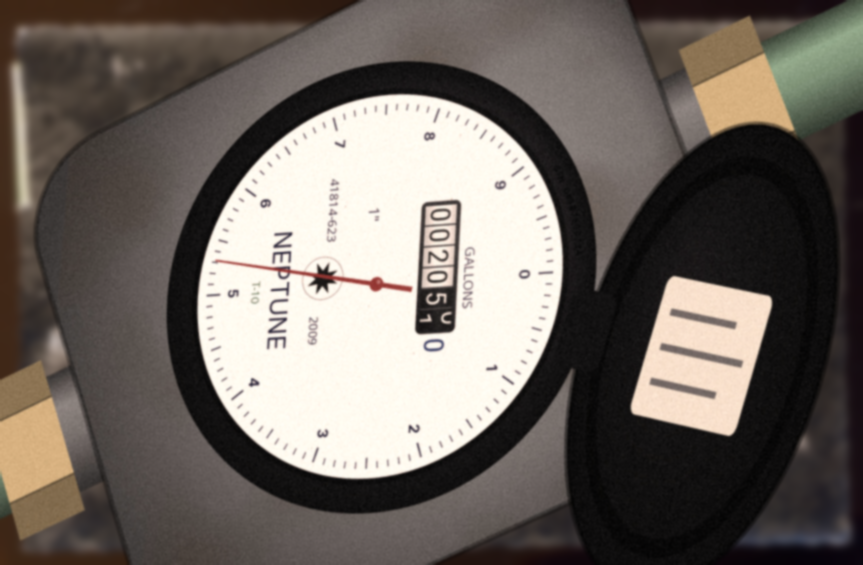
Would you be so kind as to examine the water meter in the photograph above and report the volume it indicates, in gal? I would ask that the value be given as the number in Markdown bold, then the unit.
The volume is **20505.3** gal
